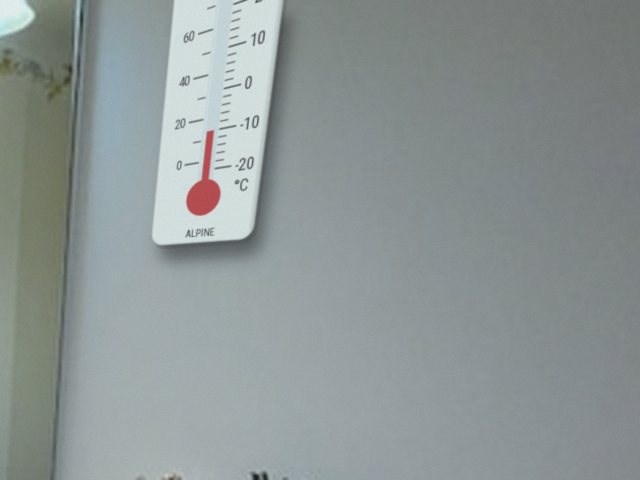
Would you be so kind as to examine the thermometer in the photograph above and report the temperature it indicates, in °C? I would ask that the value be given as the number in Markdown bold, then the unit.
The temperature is **-10** °C
